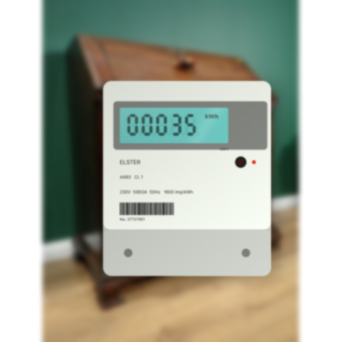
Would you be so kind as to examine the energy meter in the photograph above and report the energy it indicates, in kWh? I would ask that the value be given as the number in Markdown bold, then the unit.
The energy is **35** kWh
